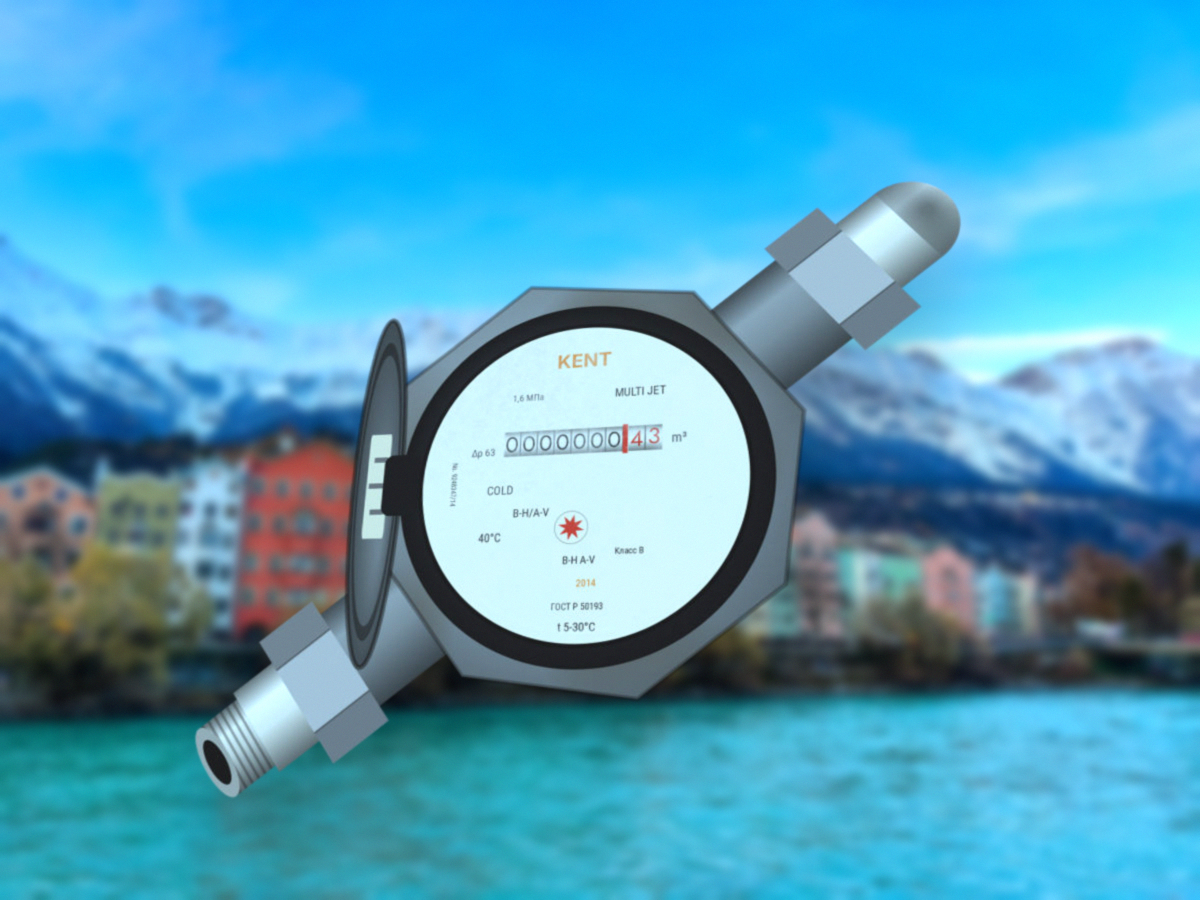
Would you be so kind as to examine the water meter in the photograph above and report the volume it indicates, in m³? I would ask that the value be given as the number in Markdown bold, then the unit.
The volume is **0.43** m³
